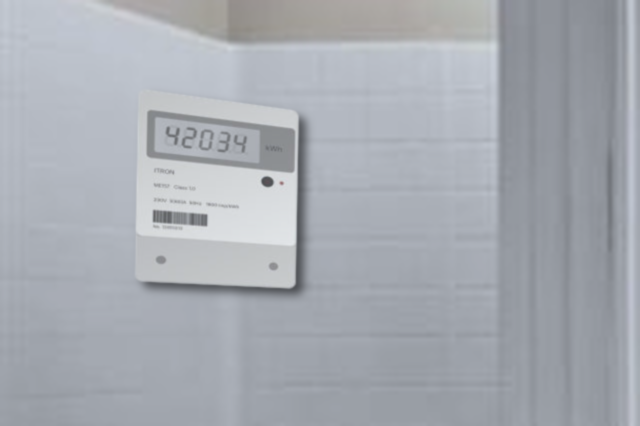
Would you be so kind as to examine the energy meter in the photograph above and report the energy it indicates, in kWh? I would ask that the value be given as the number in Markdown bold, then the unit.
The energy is **42034** kWh
